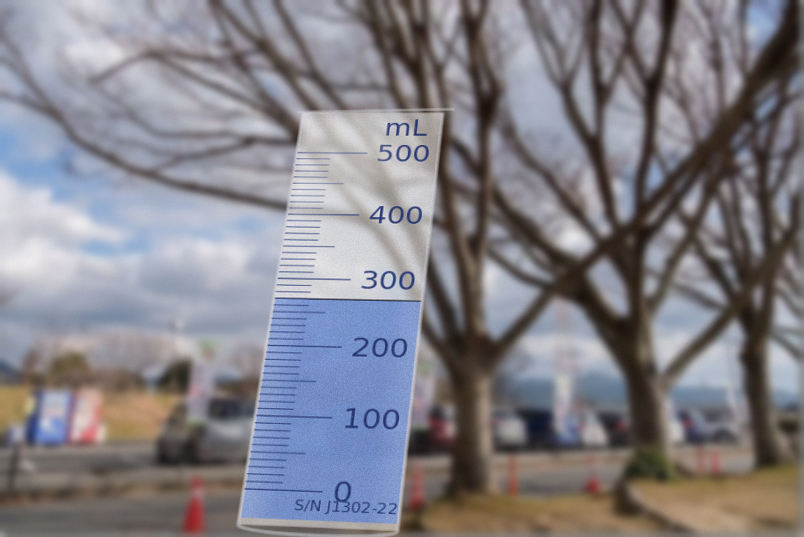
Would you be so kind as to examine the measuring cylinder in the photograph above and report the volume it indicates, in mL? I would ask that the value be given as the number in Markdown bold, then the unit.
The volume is **270** mL
